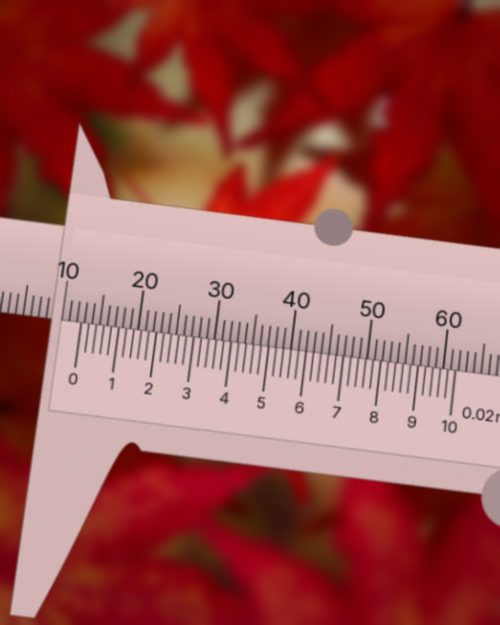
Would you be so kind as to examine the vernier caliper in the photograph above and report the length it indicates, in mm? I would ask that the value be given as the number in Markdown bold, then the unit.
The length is **12.6** mm
